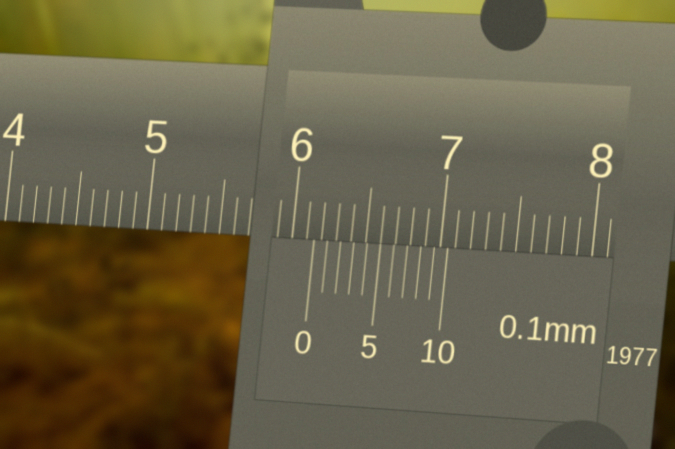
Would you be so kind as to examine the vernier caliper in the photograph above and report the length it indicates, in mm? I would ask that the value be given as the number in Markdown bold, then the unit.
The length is **61.5** mm
